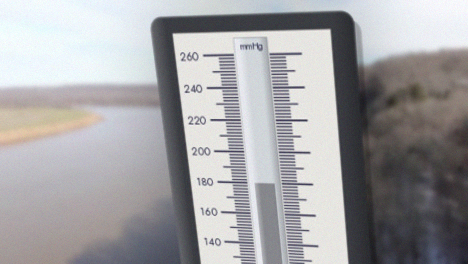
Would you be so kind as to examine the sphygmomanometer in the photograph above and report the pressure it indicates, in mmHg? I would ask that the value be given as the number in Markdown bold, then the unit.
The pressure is **180** mmHg
